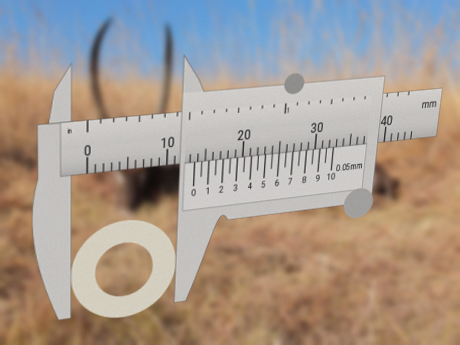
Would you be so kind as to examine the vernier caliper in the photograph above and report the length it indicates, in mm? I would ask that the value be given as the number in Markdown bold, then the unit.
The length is **13.6** mm
